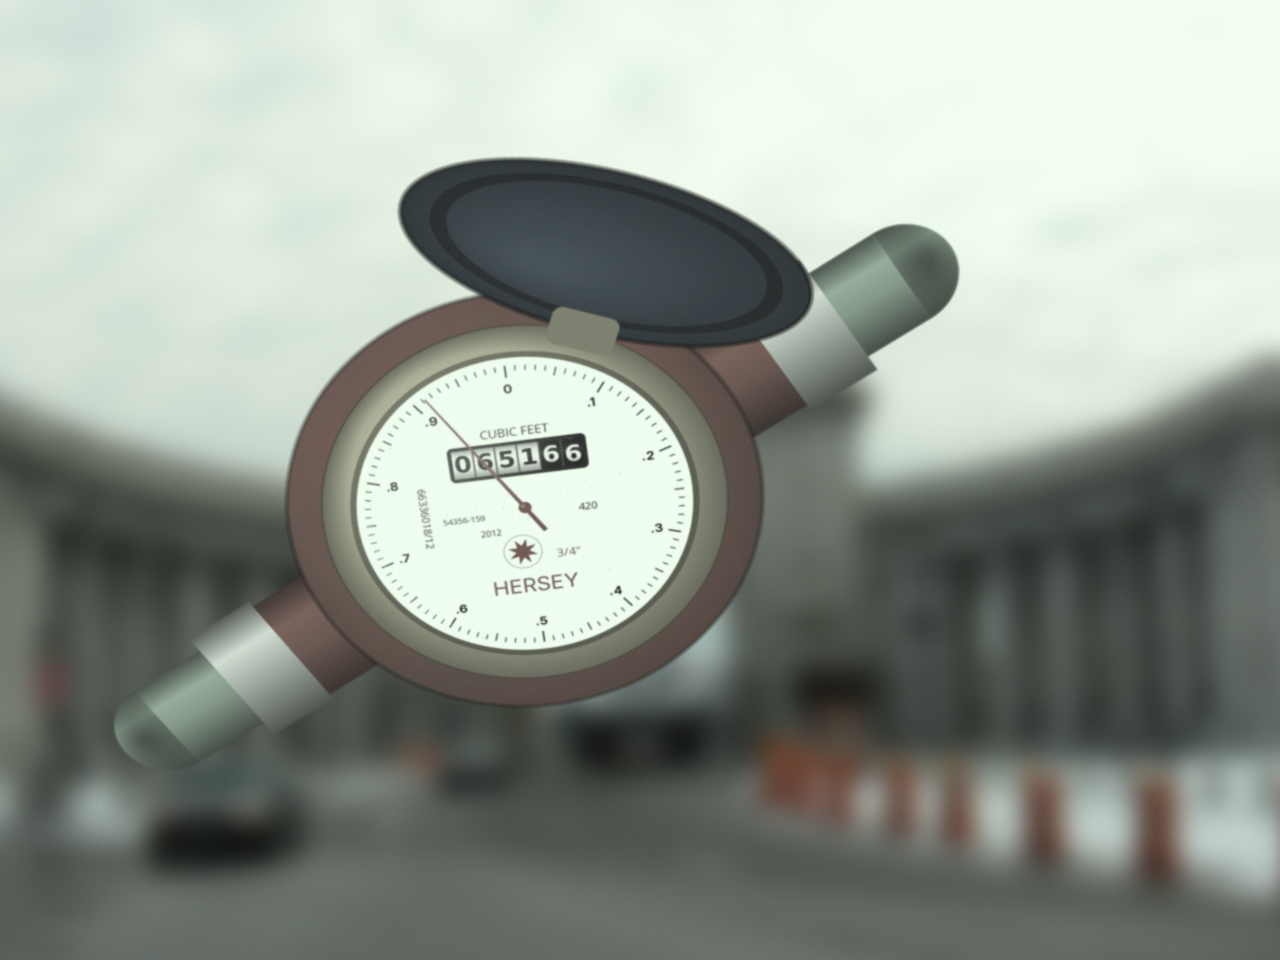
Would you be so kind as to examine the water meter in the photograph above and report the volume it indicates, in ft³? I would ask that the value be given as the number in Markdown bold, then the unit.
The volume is **65165.91** ft³
